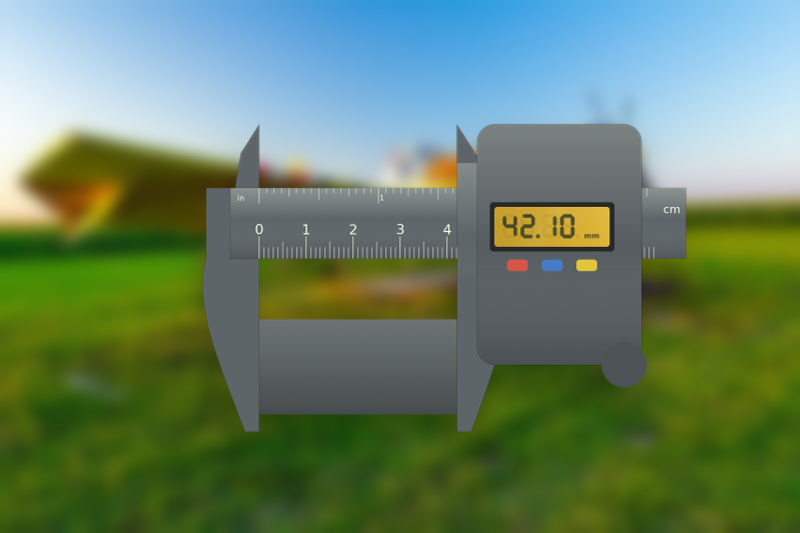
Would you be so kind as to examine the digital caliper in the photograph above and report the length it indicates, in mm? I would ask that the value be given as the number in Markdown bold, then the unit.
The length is **42.10** mm
